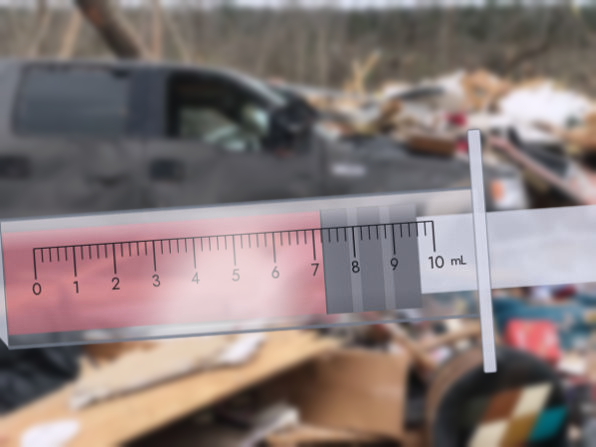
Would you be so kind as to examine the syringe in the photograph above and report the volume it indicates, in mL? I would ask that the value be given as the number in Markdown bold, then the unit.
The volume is **7.2** mL
